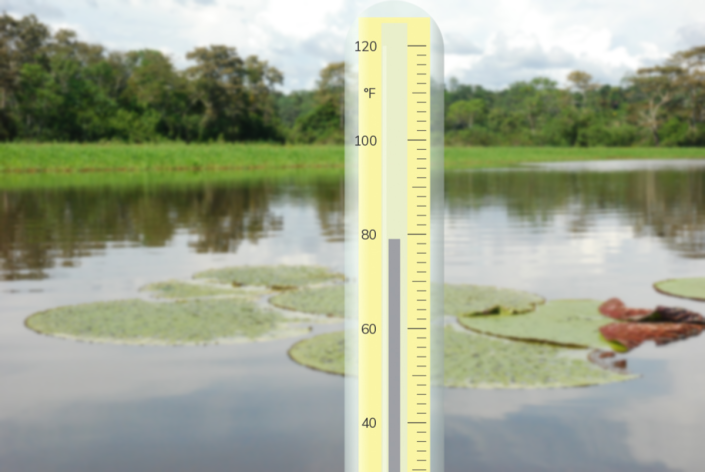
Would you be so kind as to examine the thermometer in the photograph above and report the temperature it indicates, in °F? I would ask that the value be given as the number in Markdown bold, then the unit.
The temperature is **79** °F
